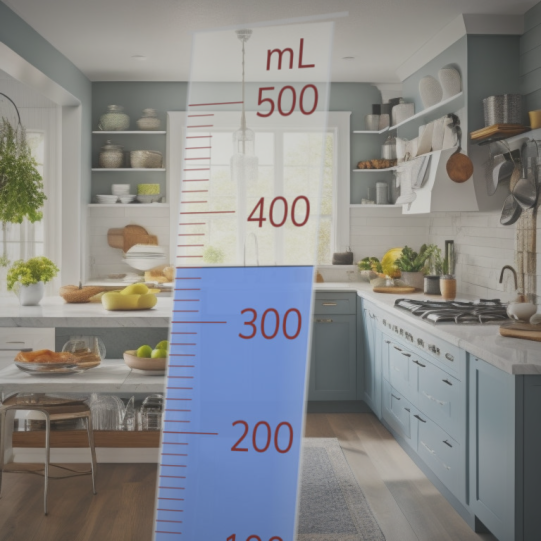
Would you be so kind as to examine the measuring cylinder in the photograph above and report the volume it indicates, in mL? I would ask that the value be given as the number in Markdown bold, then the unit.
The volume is **350** mL
